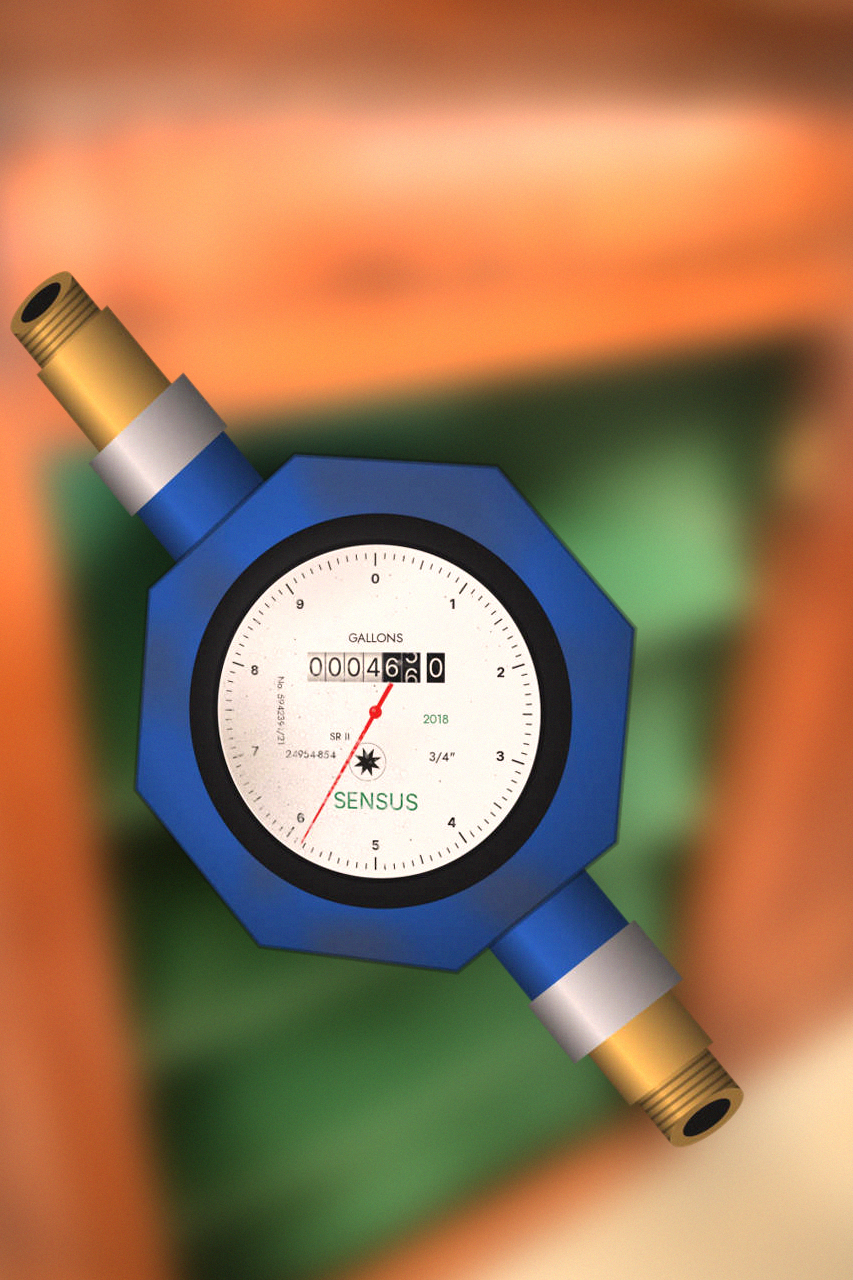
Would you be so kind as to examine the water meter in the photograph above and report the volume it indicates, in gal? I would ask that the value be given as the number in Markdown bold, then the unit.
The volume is **4655.8** gal
